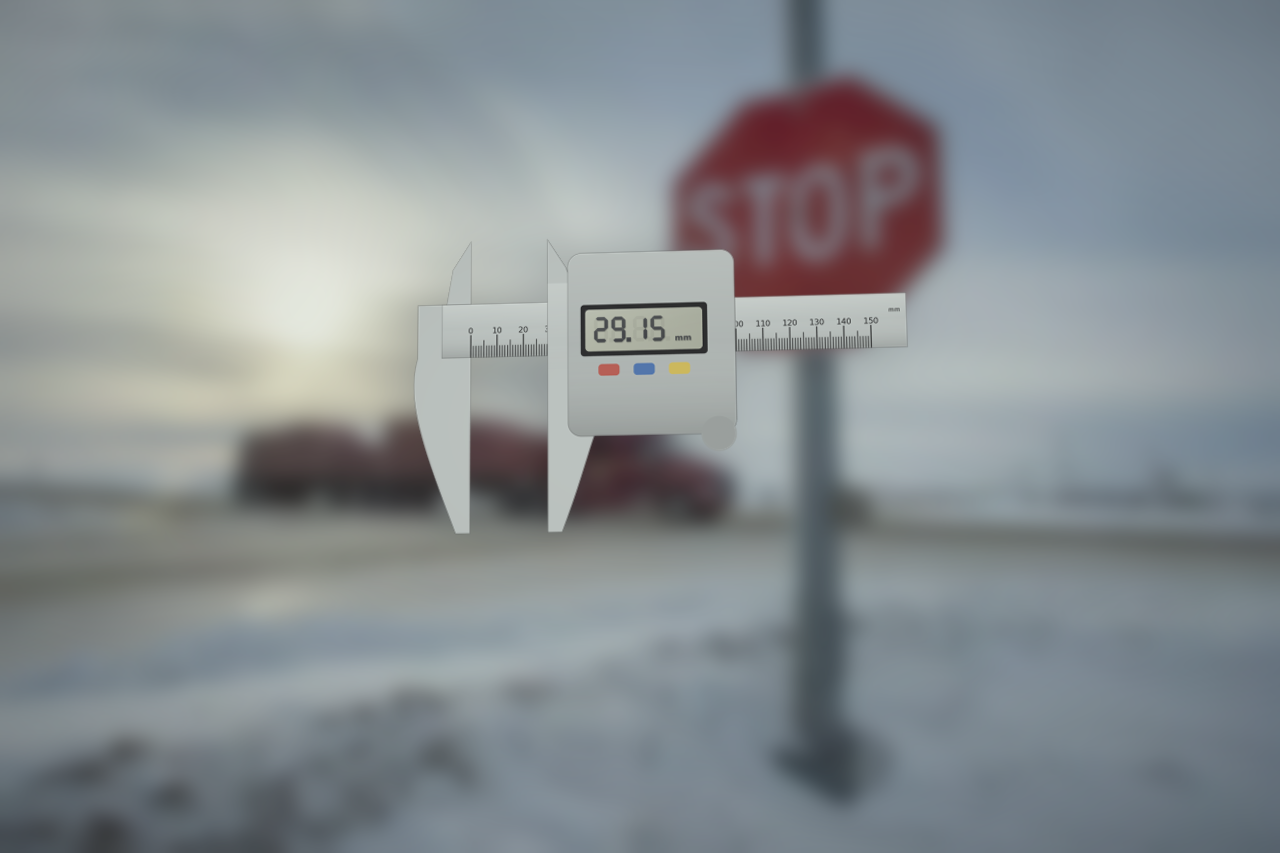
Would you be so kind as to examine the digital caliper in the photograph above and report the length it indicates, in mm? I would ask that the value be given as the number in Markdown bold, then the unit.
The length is **29.15** mm
